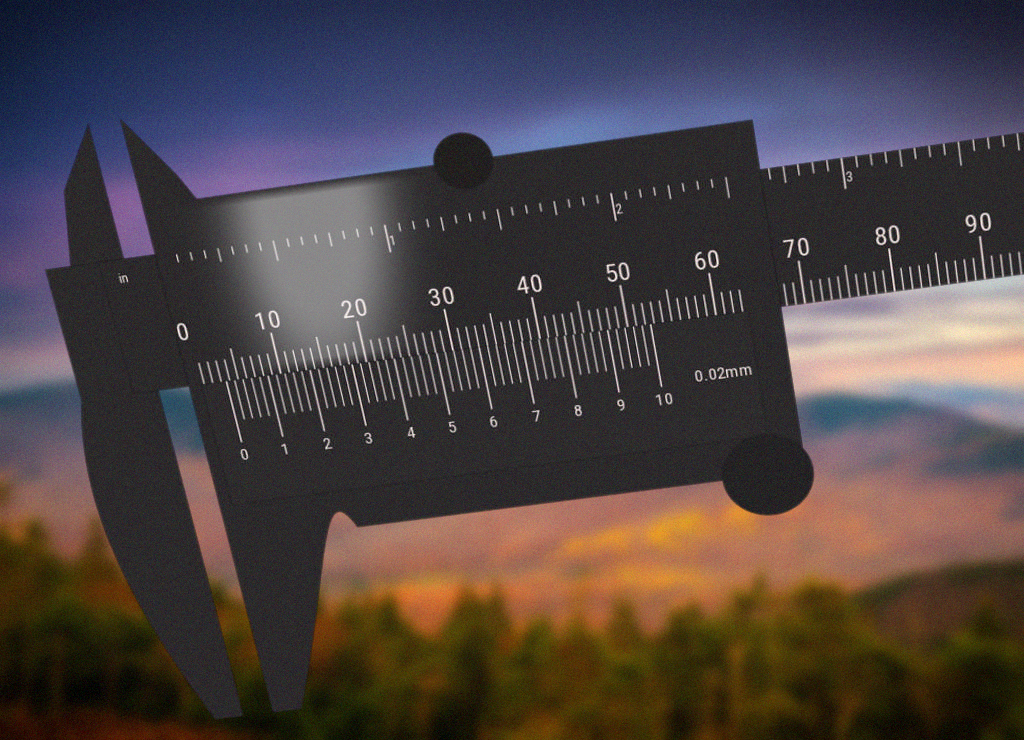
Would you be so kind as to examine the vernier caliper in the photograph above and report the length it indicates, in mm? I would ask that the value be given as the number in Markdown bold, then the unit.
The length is **3.6** mm
